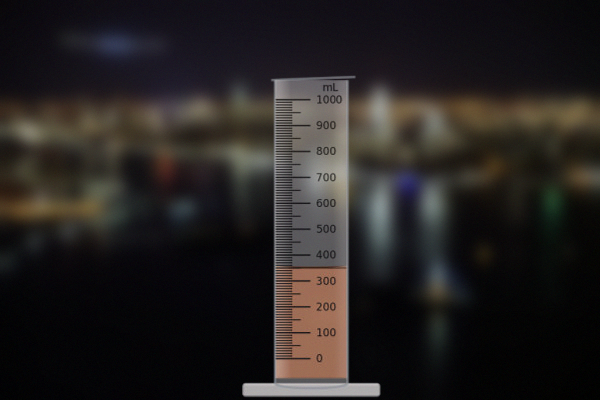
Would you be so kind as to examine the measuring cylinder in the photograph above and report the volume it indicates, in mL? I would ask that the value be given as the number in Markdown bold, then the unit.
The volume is **350** mL
